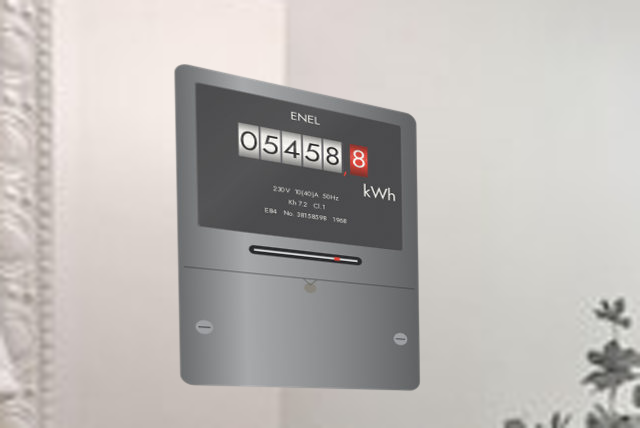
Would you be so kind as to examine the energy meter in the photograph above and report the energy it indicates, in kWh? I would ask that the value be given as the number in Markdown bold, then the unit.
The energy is **5458.8** kWh
